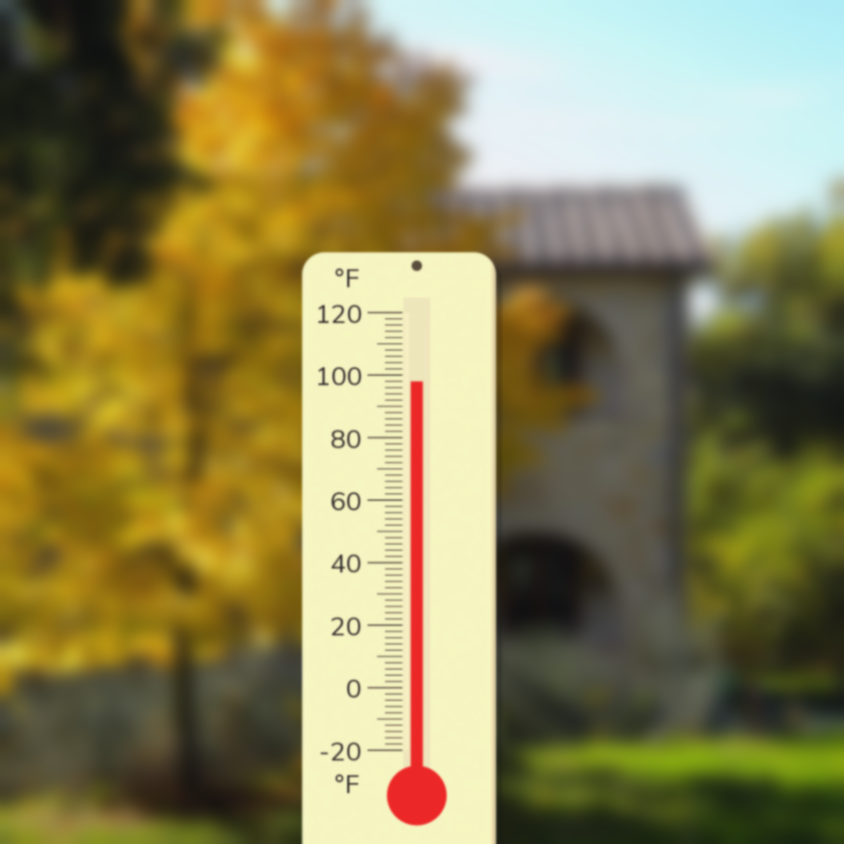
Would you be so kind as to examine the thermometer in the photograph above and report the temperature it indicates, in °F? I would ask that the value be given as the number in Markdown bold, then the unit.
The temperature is **98** °F
